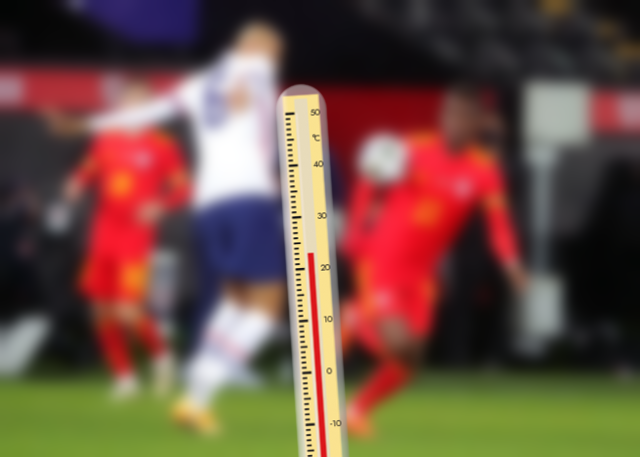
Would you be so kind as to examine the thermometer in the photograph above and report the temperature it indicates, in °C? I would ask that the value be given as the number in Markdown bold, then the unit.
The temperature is **23** °C
